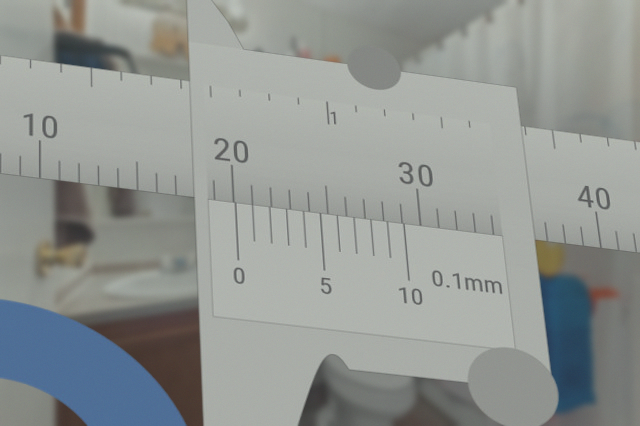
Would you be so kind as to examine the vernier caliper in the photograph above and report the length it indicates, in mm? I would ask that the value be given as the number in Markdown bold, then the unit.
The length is **20.1** mm
